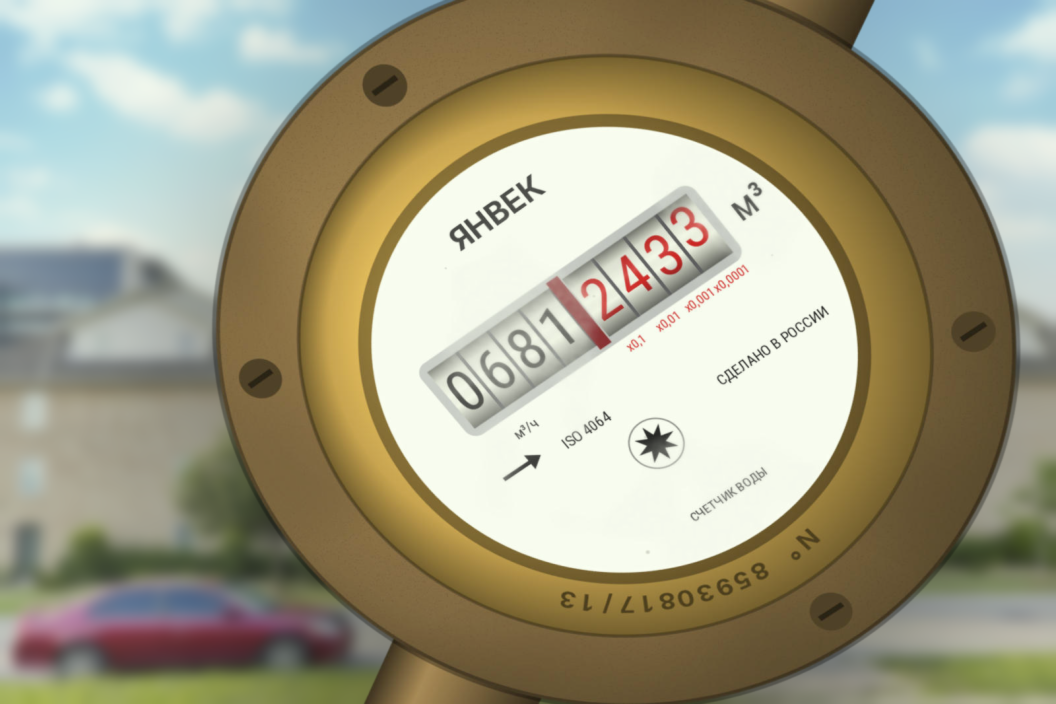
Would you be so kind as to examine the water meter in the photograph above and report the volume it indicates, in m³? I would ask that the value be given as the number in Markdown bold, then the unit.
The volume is **681.2433** m³
